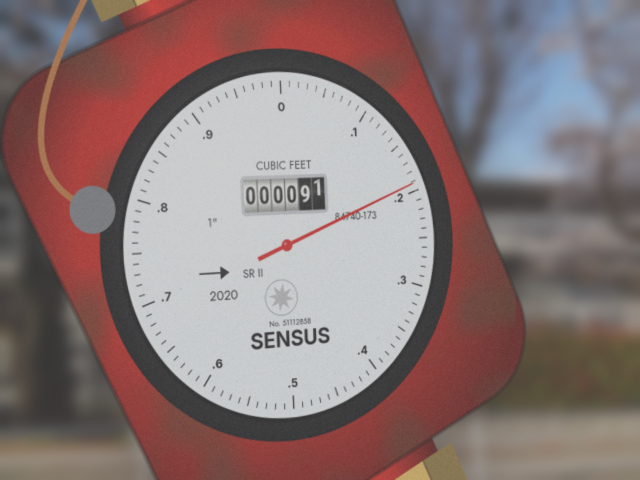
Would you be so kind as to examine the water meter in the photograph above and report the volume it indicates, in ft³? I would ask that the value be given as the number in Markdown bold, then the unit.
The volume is **91.19** ft³
